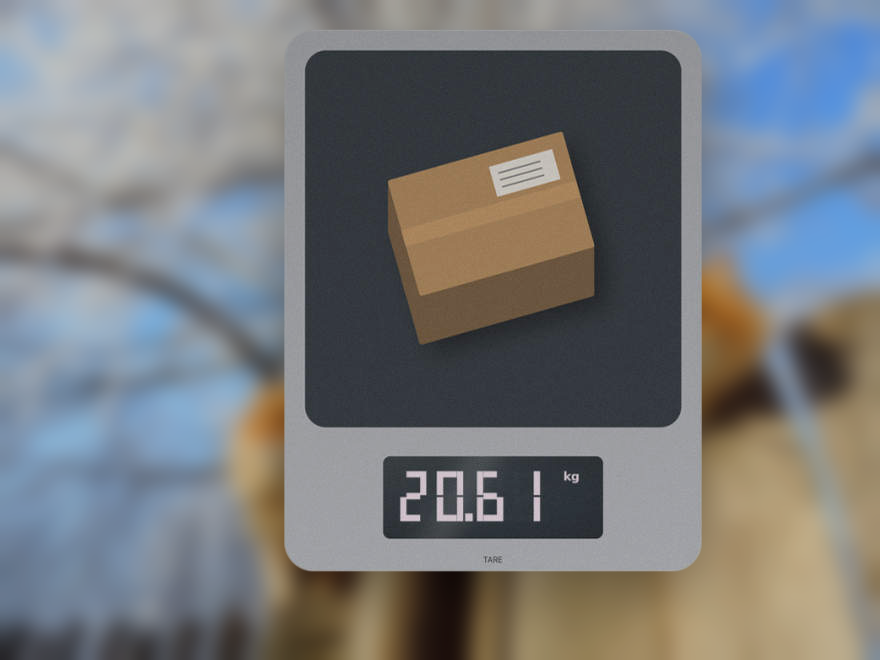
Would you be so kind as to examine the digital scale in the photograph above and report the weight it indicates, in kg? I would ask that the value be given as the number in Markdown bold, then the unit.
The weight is **20.61** kg
